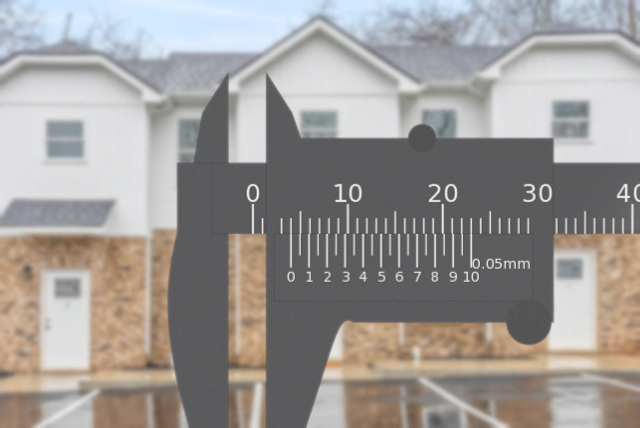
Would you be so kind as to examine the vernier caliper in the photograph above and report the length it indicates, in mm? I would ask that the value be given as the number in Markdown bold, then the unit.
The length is **4.0** mm
